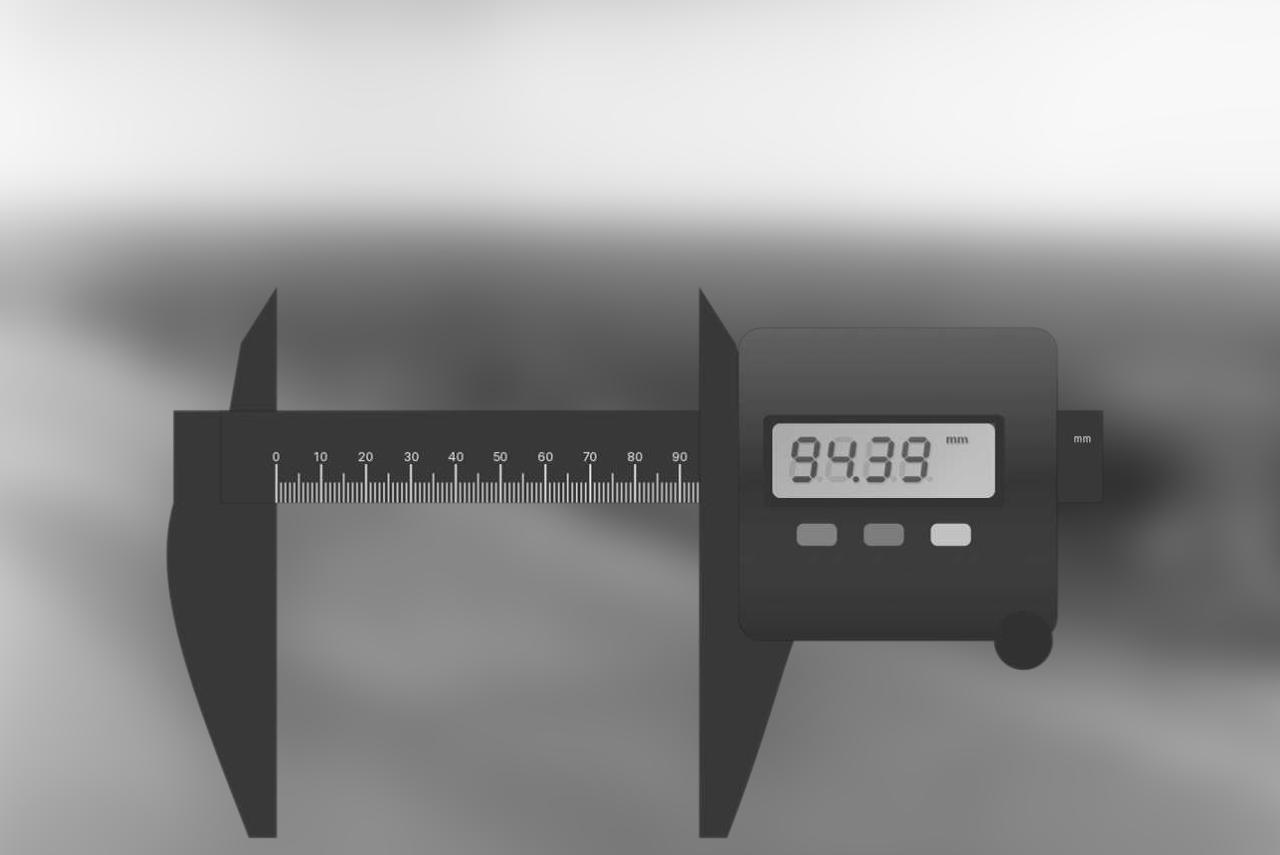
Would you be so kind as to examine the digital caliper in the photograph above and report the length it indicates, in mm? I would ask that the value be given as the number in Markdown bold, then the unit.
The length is **94.39** mm
